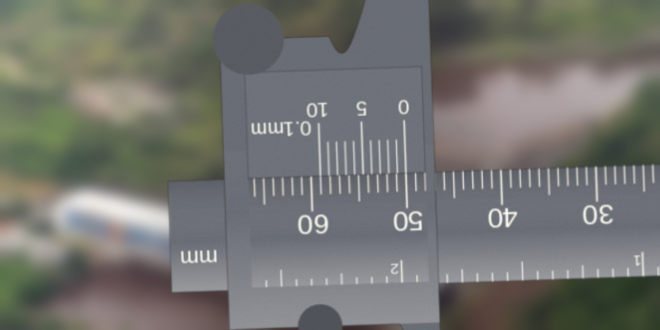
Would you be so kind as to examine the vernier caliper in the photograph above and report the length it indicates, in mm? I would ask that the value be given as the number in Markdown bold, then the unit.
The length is **50.0** mm
